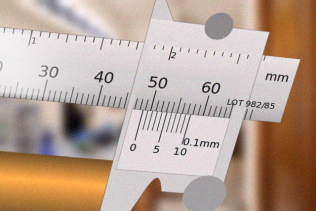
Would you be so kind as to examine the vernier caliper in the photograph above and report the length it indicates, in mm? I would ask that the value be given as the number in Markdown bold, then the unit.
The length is **48.6** mm
